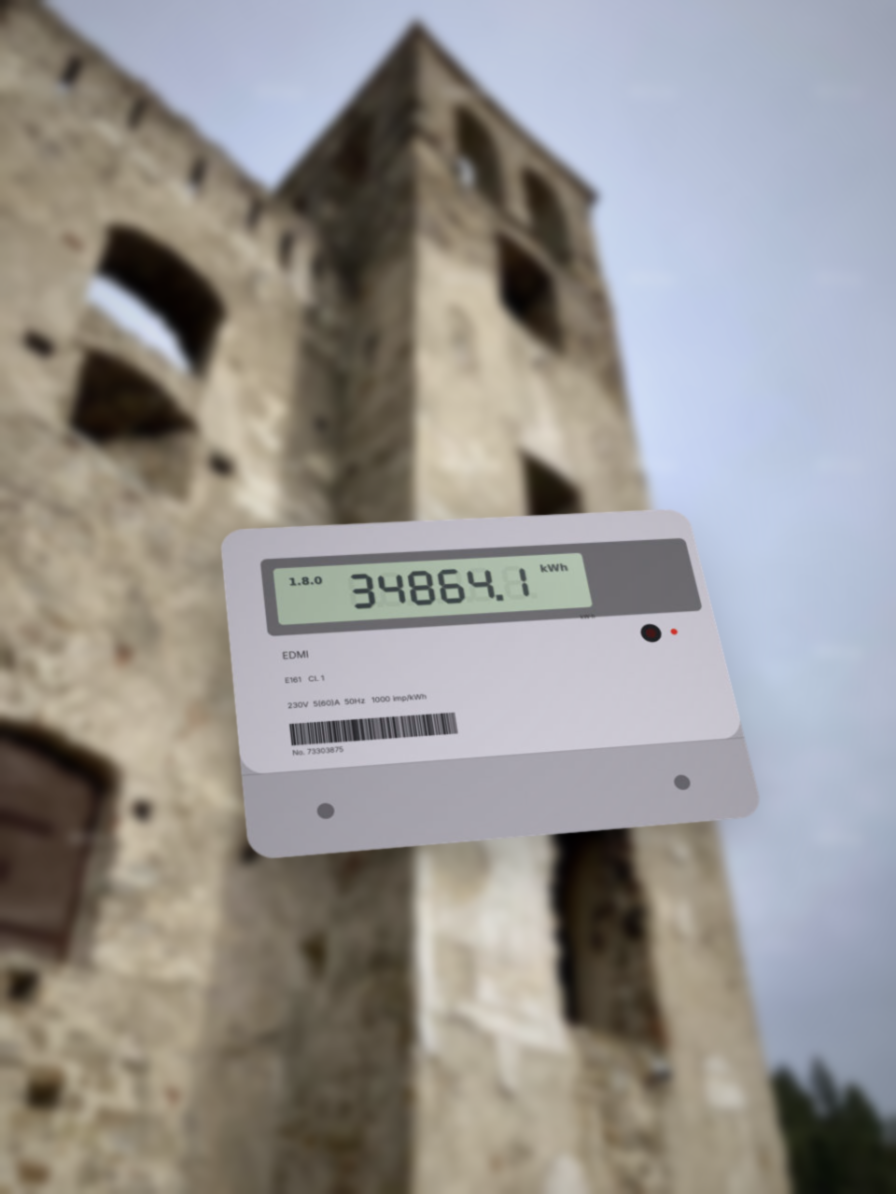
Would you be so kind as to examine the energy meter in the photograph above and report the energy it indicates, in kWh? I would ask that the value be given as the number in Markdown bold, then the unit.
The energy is **34864.1** kWh
